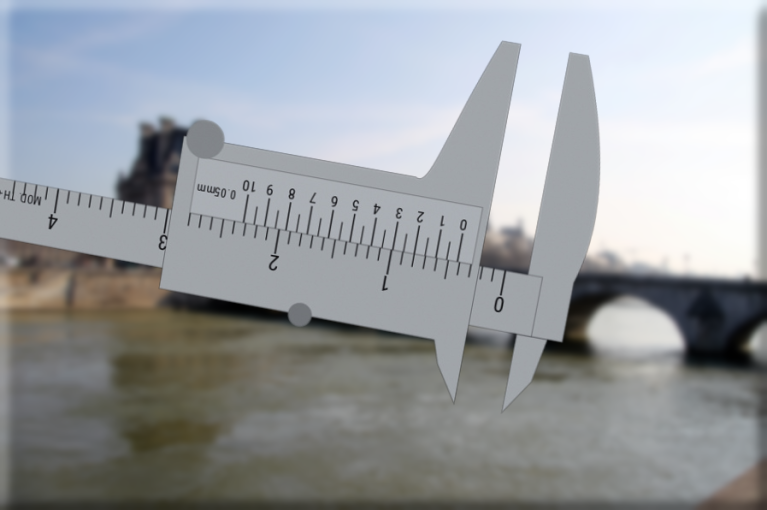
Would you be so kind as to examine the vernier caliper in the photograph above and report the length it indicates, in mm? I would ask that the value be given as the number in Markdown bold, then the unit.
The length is **4.2** mm
